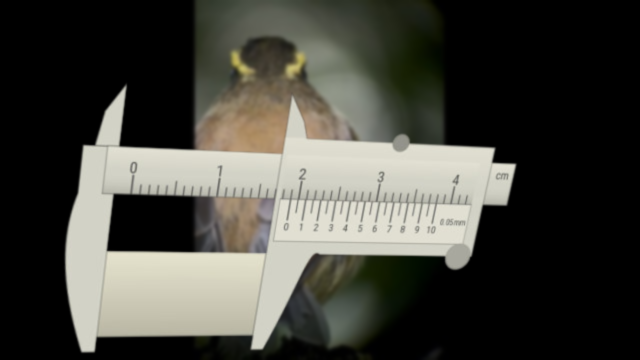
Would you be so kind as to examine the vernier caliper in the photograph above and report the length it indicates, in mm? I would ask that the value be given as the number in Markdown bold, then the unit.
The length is **19.0** mm
